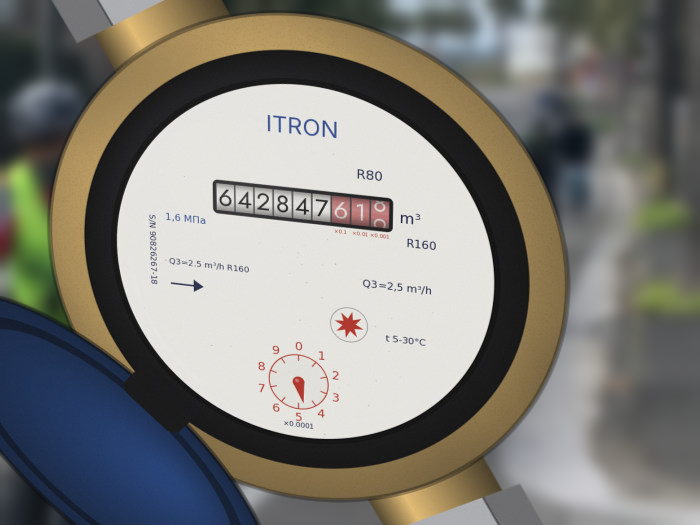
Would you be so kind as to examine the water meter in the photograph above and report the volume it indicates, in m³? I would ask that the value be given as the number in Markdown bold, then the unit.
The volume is **642847.6184** m³
